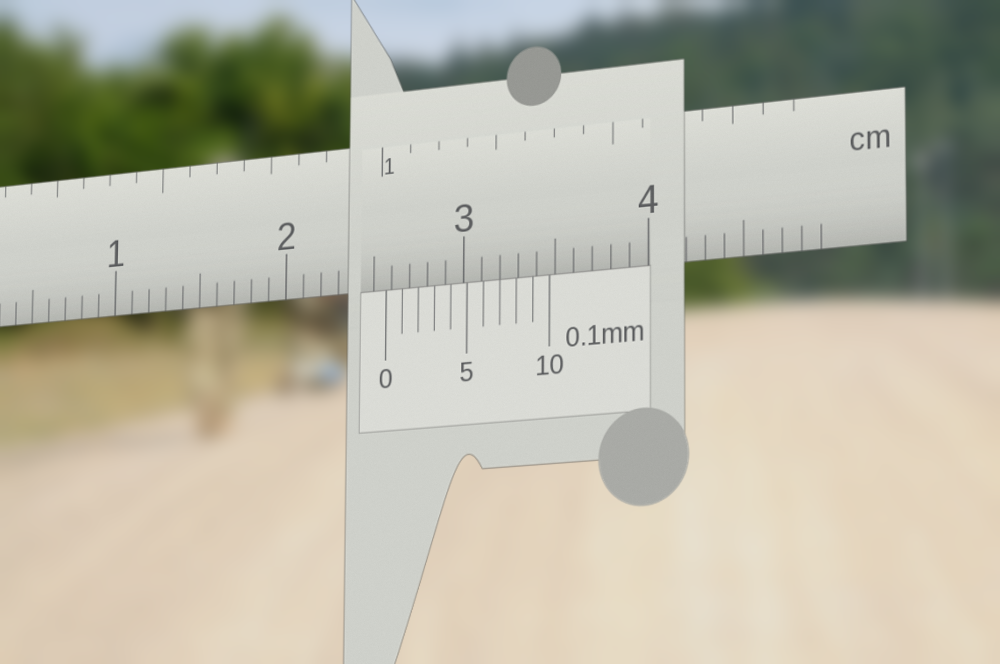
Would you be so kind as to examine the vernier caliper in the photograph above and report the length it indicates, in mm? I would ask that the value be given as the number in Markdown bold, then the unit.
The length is **25.7** mm
